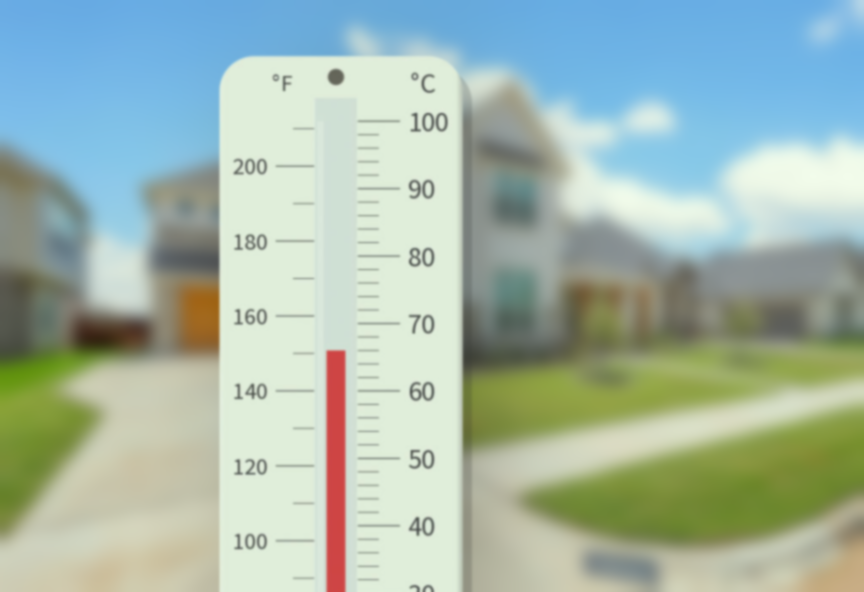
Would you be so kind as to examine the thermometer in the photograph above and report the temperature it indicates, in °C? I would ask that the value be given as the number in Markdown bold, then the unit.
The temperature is **66** °C
